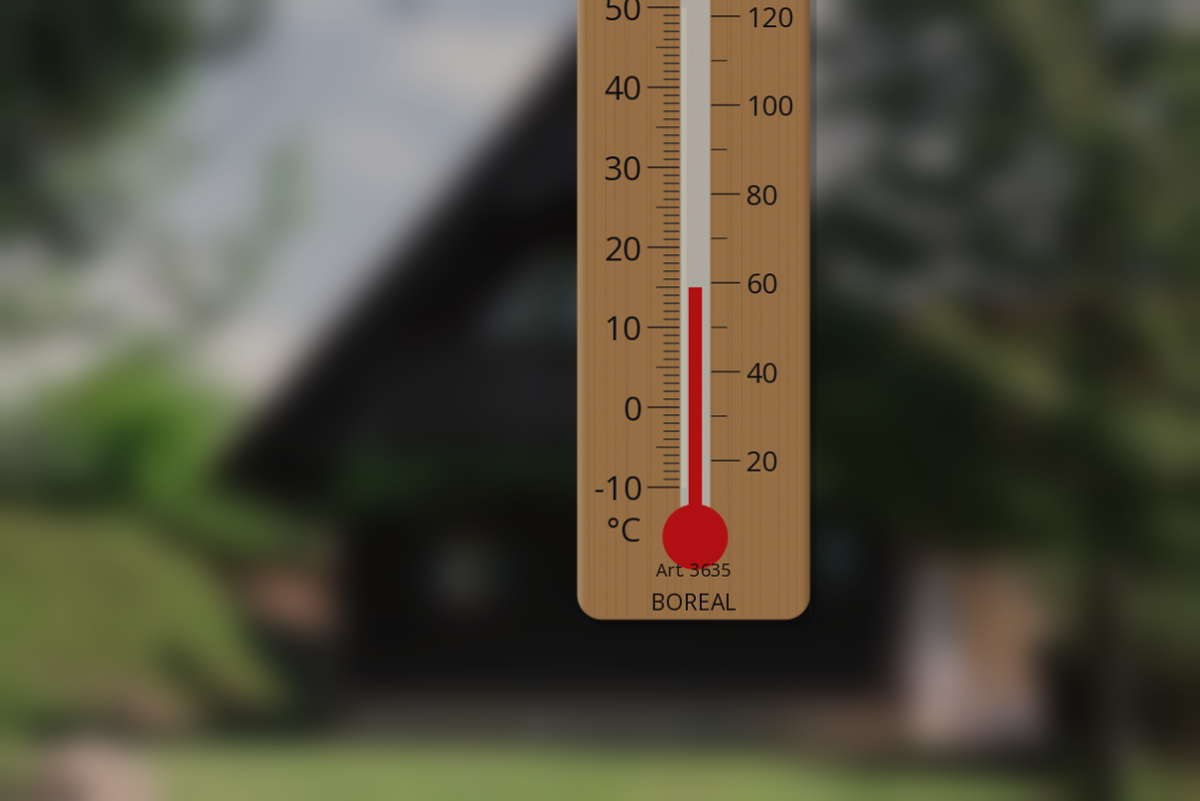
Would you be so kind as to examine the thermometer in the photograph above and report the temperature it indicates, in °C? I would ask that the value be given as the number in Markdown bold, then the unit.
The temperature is **15** °C
